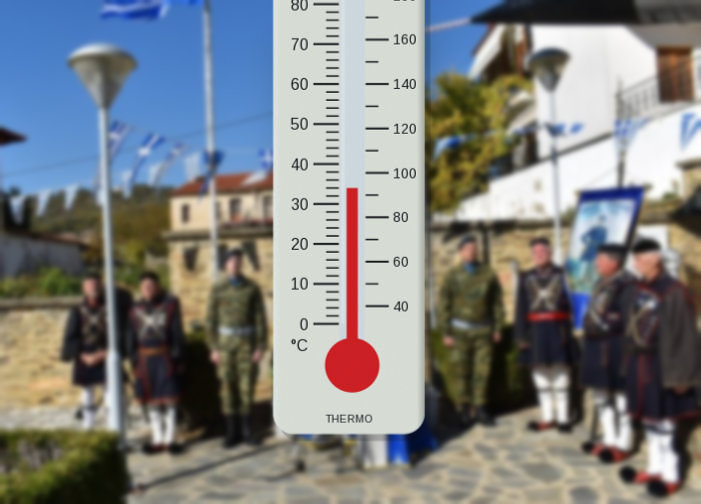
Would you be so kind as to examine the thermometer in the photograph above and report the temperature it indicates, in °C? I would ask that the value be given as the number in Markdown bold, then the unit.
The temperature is **34** °C
